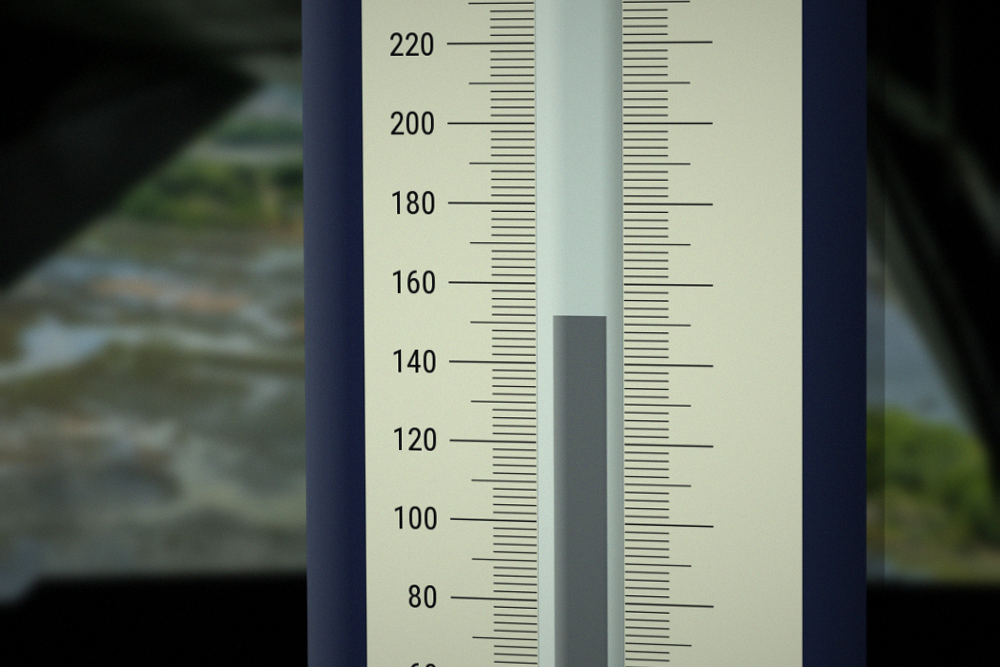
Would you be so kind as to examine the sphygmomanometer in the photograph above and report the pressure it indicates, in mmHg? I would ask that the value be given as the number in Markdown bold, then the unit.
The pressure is **152** mmHg
